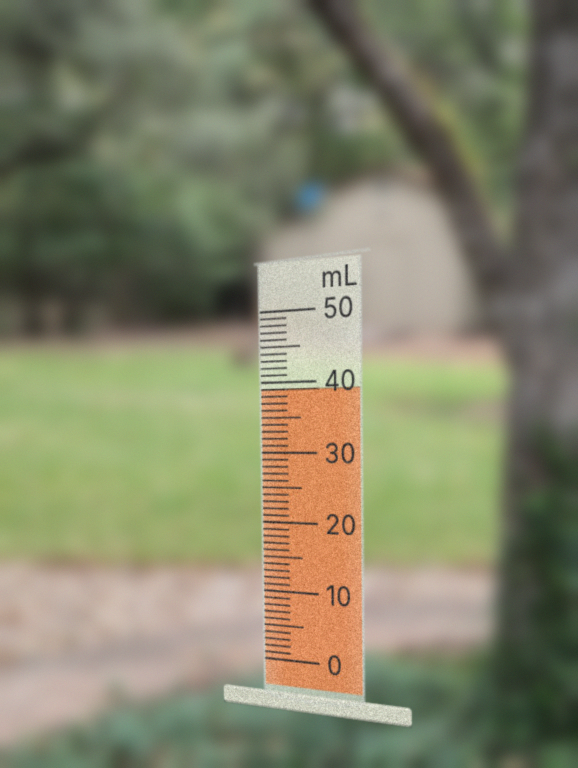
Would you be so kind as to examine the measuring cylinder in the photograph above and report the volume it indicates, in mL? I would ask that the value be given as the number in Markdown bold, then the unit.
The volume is **39** mL
